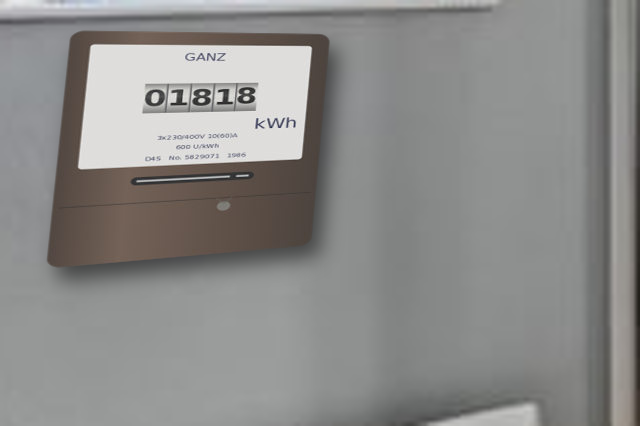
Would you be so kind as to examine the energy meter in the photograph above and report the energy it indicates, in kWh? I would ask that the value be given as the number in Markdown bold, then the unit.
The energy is **1818** kWh
